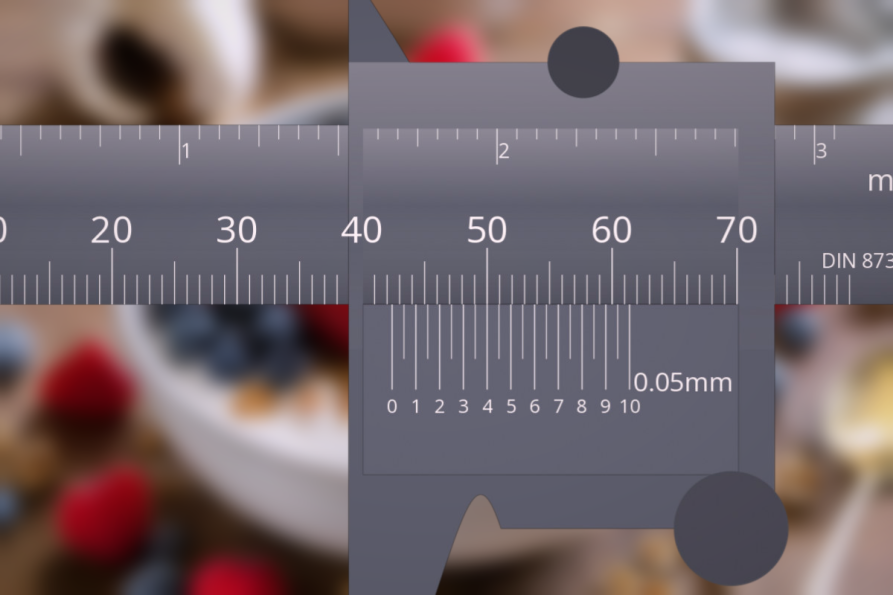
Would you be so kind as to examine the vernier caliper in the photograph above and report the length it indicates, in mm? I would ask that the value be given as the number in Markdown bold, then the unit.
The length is **42.4** mm
